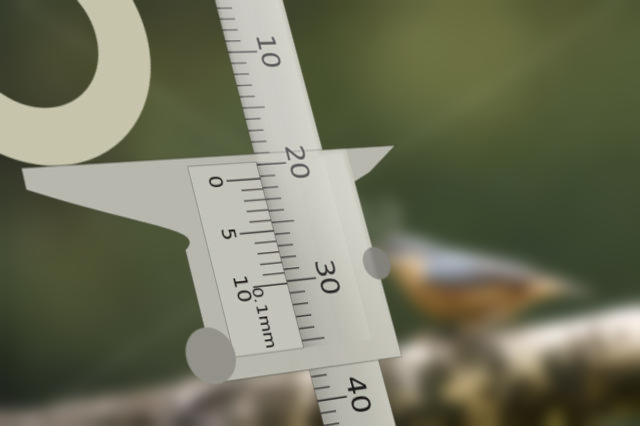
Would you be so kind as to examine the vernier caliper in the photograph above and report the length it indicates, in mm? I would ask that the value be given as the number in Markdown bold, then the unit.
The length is **21.2** mm
